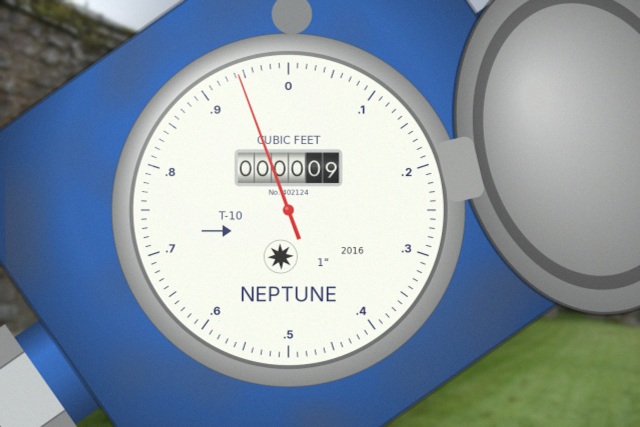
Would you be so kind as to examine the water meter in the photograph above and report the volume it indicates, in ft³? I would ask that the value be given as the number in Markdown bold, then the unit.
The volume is **8.94** ft³
